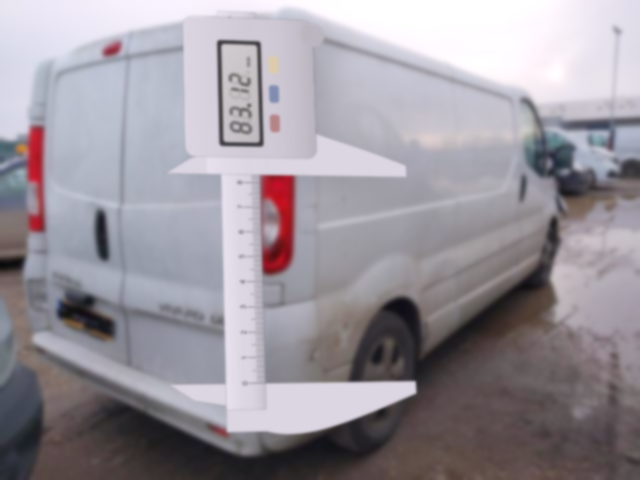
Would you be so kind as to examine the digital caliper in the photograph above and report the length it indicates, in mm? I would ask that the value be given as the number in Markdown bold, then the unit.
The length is **83.12** mm
